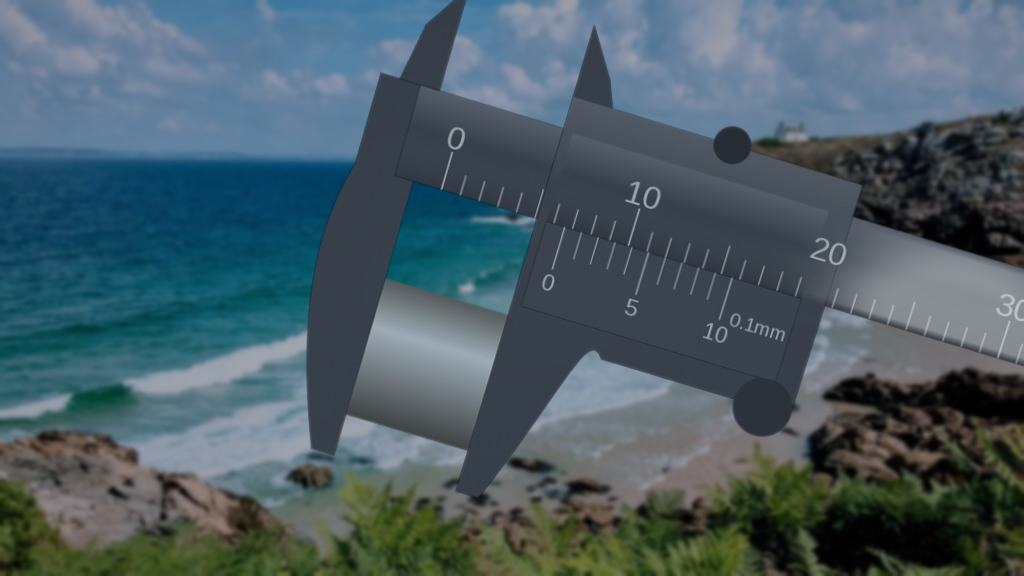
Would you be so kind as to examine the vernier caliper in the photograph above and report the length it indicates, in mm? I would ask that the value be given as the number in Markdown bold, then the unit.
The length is **6.6** mm
